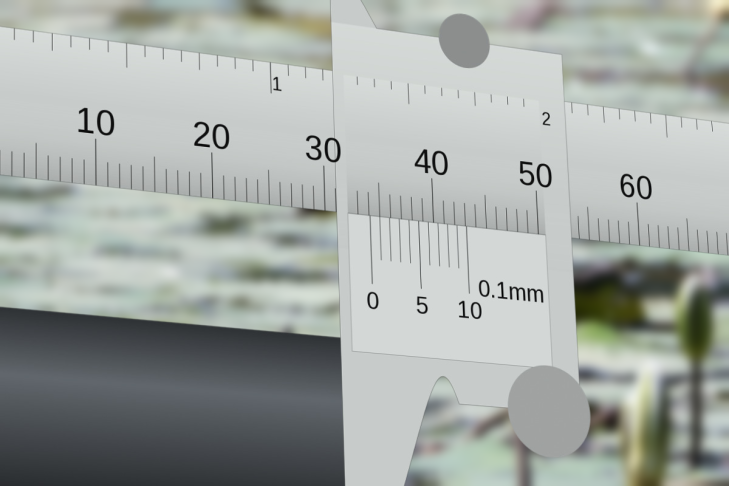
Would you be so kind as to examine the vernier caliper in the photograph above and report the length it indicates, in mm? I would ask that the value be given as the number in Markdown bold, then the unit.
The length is **34.1** mm
